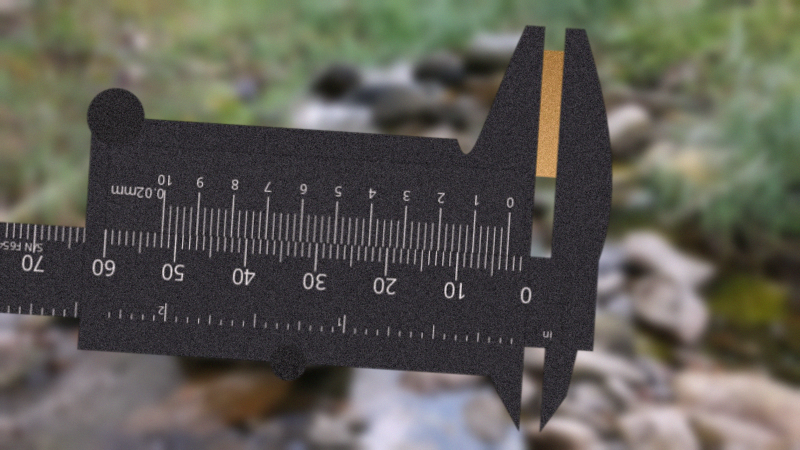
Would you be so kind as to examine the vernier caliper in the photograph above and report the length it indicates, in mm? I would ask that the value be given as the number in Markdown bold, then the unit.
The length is **3.0** mm
